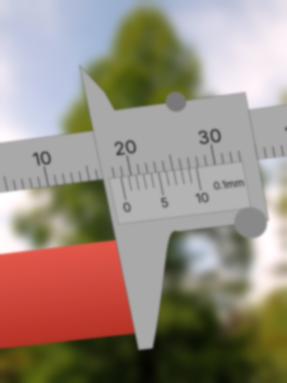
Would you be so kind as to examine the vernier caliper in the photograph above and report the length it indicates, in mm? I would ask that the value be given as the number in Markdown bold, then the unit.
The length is **18.8** mm
